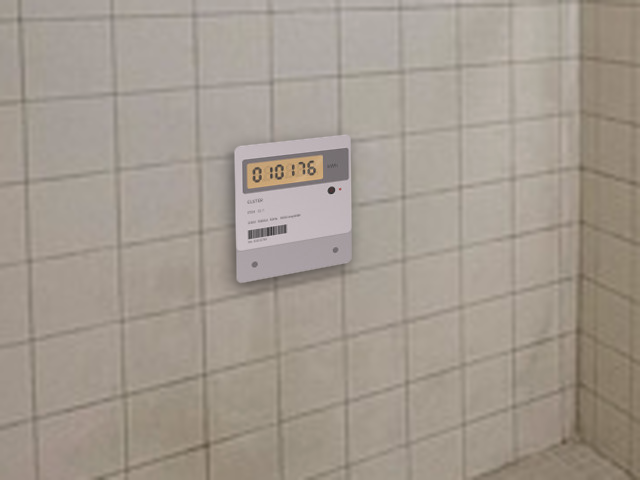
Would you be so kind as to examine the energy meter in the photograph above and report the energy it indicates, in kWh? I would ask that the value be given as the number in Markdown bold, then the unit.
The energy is **10176** kWh
